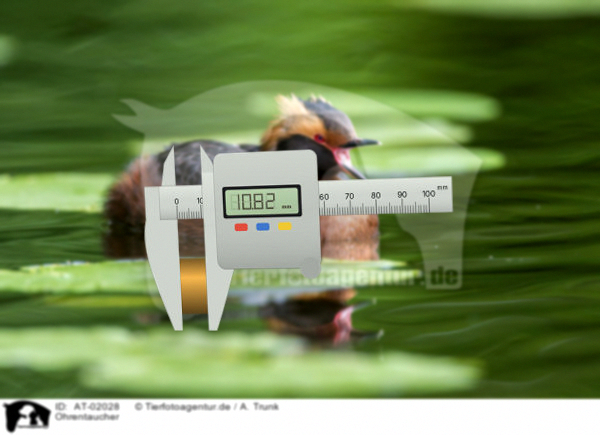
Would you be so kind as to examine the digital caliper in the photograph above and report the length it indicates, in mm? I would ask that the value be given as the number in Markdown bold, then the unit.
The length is **10.82** mm
